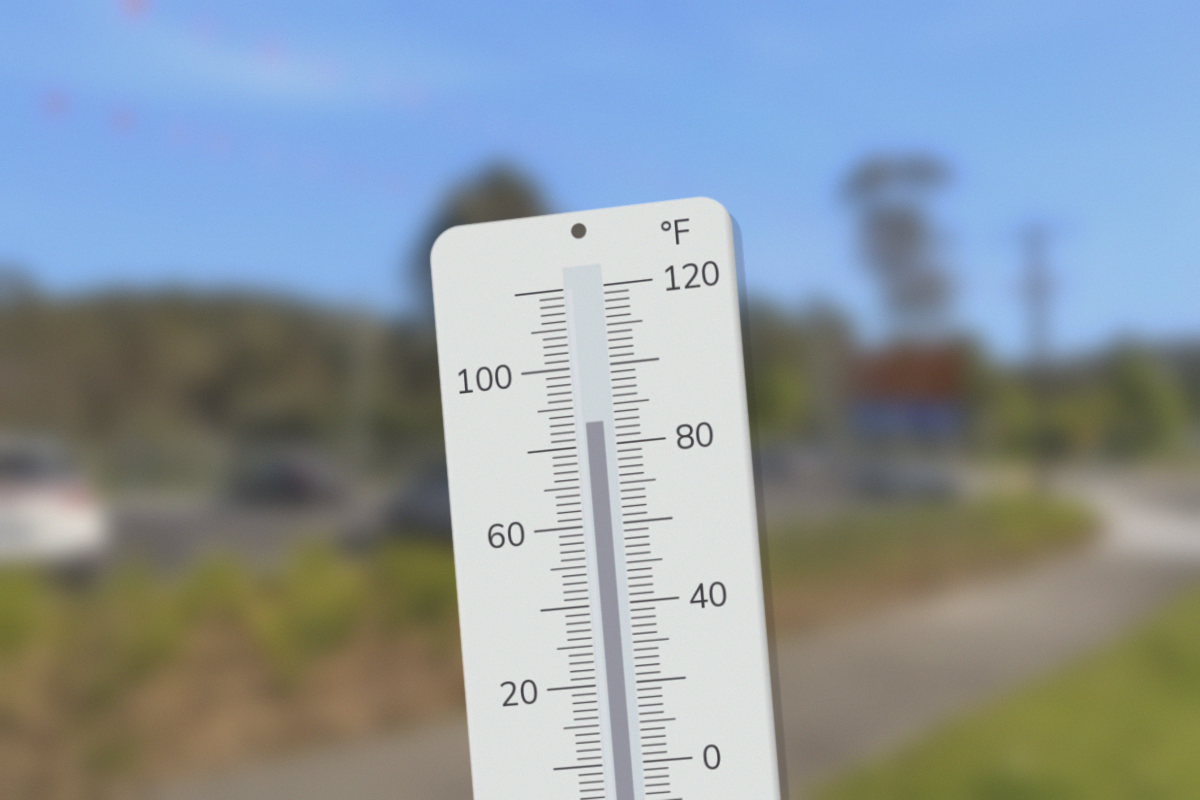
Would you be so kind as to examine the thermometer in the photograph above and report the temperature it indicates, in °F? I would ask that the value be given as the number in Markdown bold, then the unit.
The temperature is **86** °F
